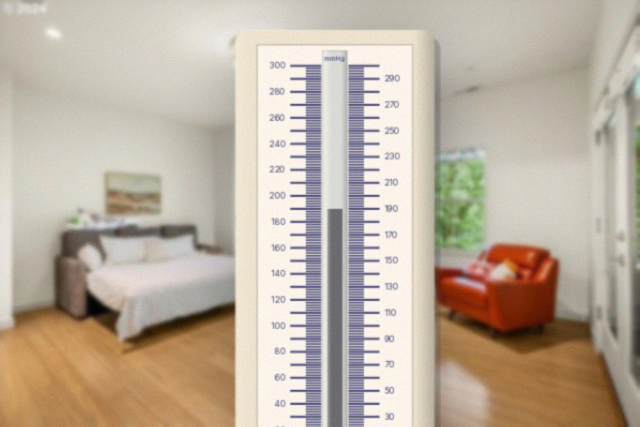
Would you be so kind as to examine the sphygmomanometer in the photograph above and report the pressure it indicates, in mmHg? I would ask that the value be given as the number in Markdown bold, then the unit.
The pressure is **190** mmHg
